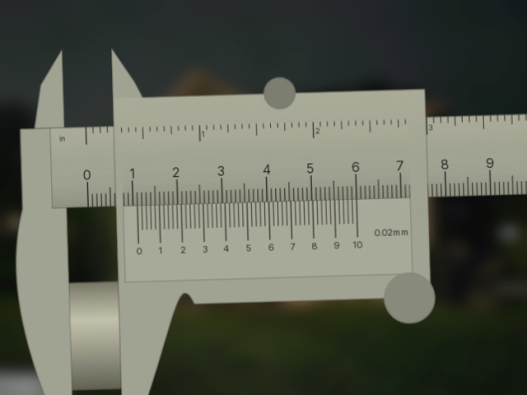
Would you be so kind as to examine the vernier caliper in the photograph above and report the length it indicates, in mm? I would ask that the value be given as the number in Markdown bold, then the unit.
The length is **11.0** mm
